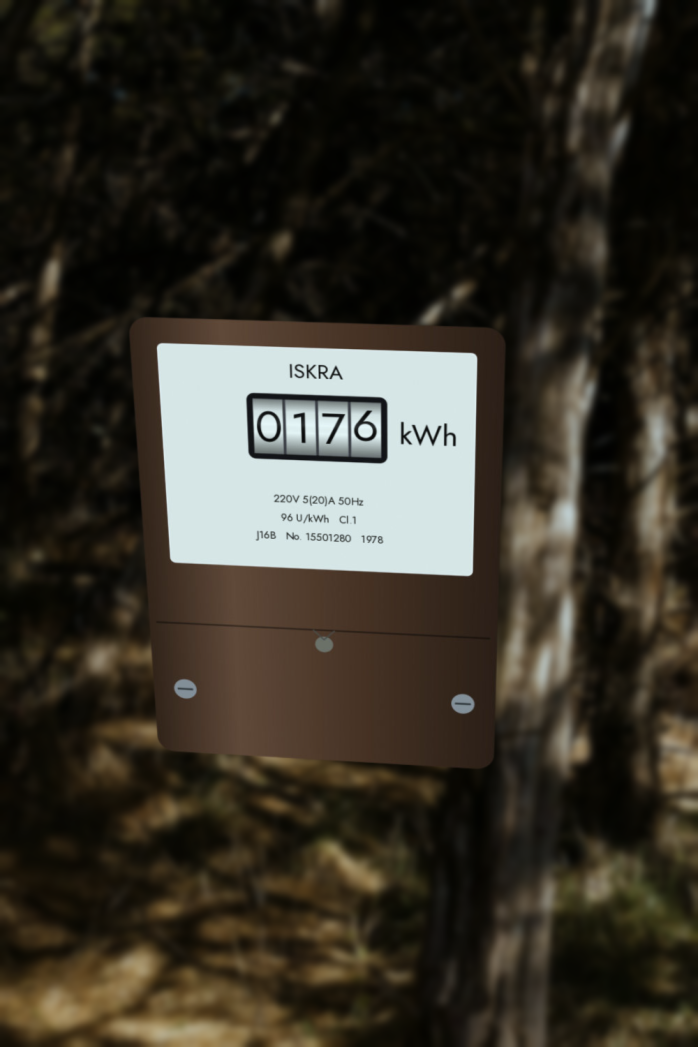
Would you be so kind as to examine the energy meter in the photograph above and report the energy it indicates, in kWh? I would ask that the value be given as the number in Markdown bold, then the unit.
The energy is **176** kWh
